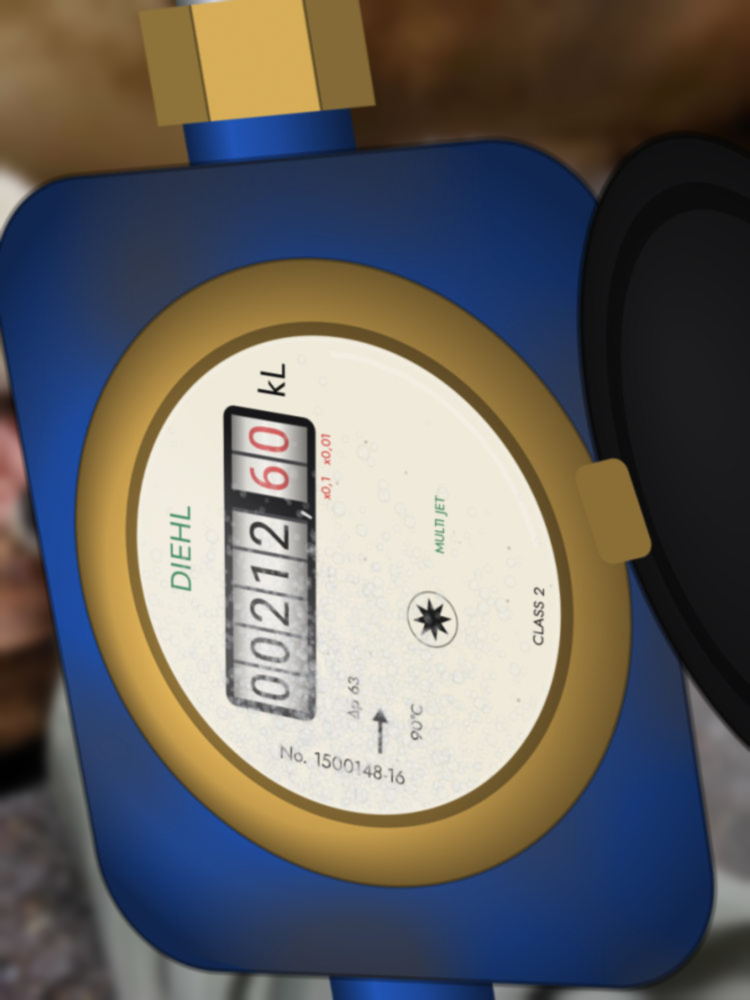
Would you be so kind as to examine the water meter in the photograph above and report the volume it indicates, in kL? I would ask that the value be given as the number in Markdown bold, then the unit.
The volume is **212.60** kL
